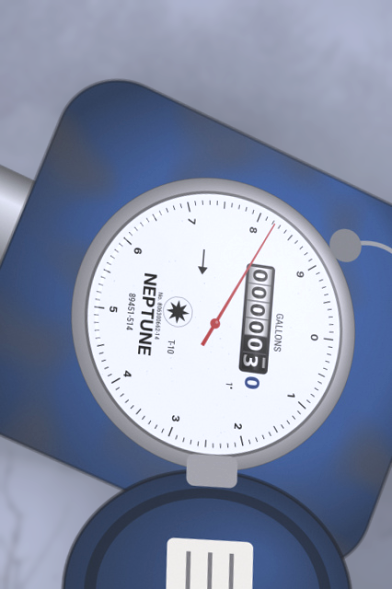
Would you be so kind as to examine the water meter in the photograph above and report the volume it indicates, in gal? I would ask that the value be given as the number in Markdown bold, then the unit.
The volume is **28.2** gal
